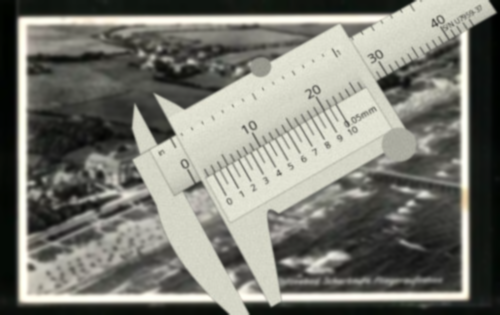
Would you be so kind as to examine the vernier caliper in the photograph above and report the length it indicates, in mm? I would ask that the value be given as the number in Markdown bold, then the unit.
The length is **2.8** mm
